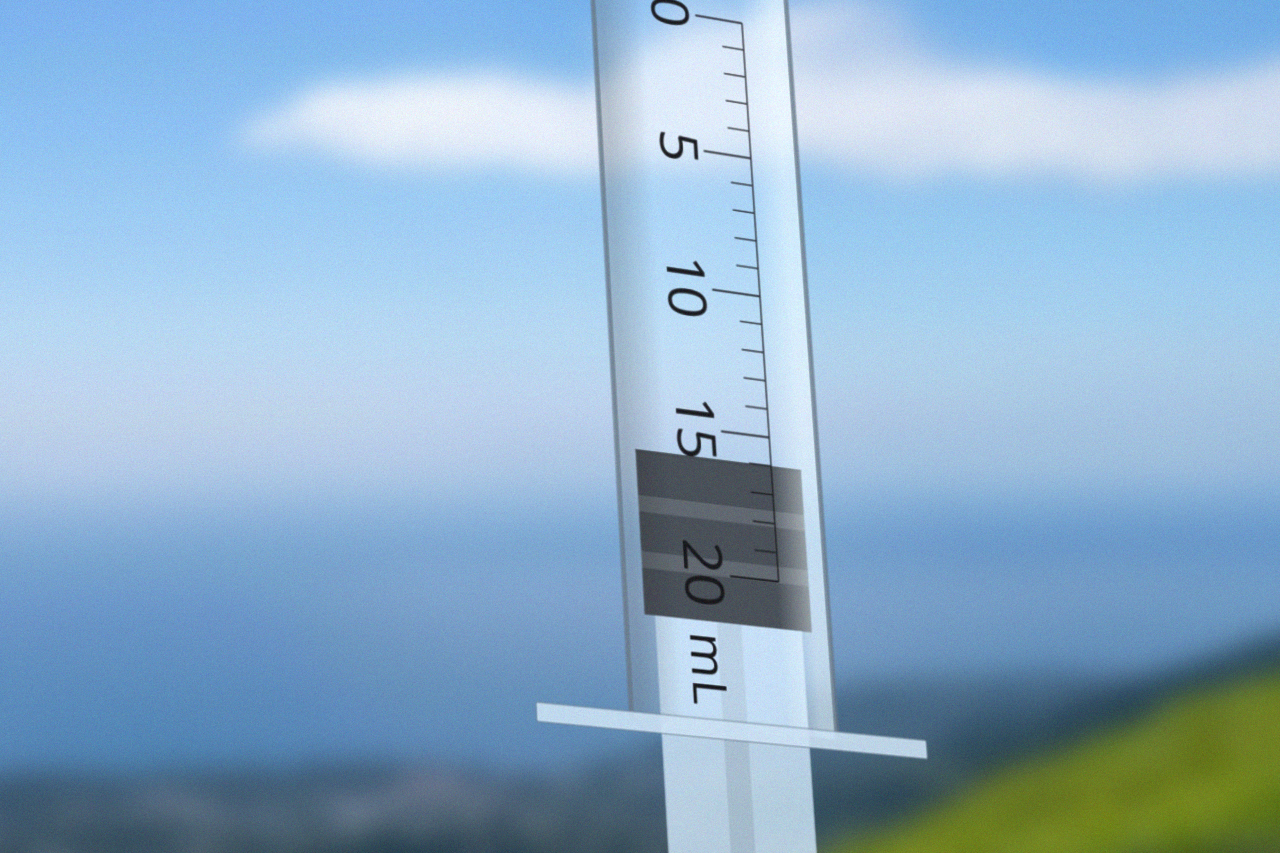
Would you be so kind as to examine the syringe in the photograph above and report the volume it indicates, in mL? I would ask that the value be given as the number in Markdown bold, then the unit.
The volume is **16** mL
